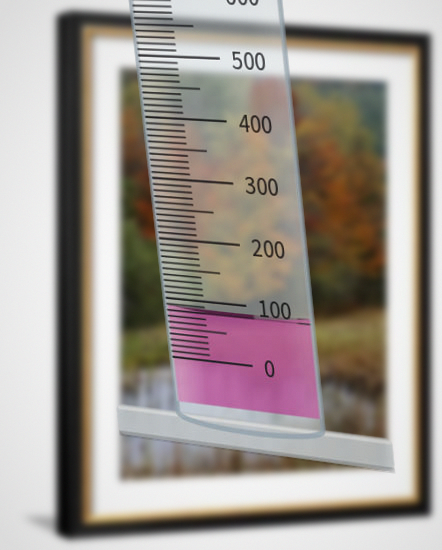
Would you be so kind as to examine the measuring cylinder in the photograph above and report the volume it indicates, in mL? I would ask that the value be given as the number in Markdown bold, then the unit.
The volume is **80** mL
